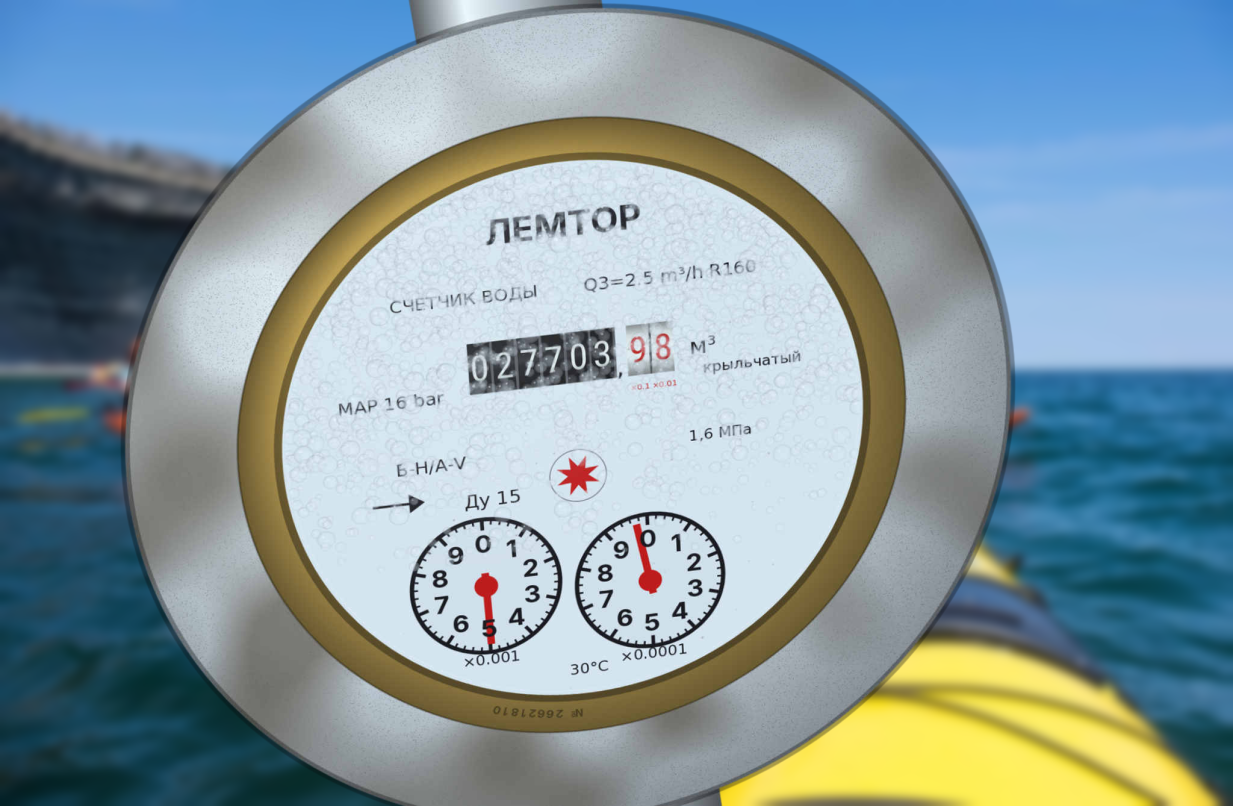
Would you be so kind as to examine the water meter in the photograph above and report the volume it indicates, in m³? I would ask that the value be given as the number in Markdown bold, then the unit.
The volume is **27703.9849** m³
